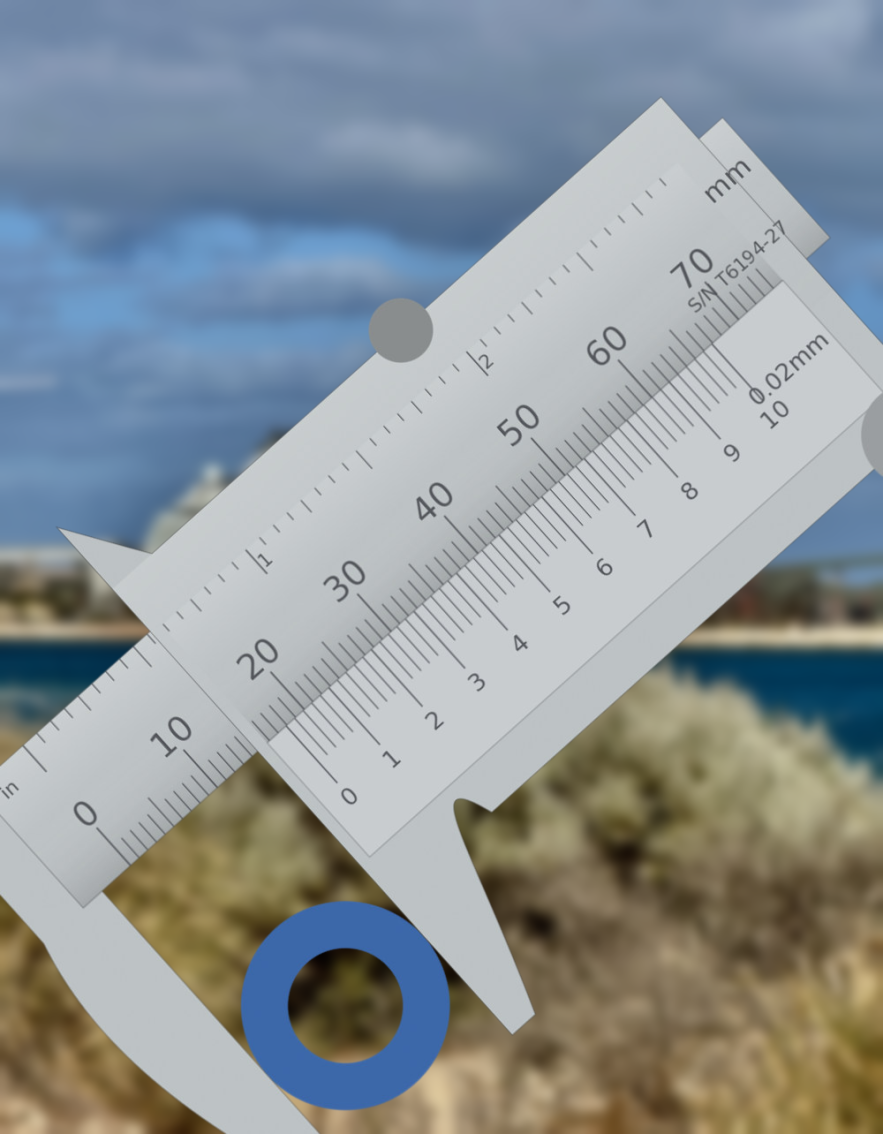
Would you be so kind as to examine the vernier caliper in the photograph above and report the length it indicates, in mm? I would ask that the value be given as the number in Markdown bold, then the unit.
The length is **17.9** mm
